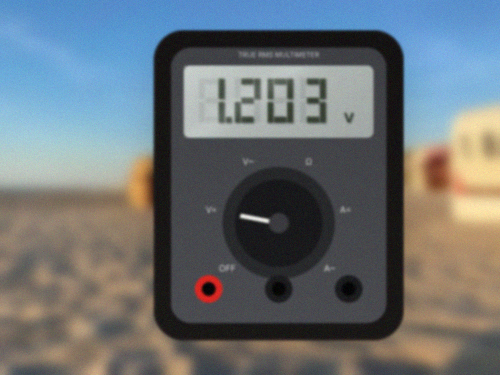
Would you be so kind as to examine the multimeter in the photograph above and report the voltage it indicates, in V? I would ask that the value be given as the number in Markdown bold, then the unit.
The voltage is **1.203** V
